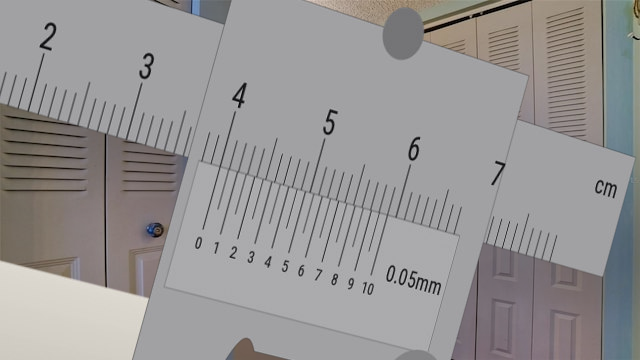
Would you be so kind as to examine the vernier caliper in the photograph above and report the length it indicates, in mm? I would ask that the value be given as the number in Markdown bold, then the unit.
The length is **40.0** mm
